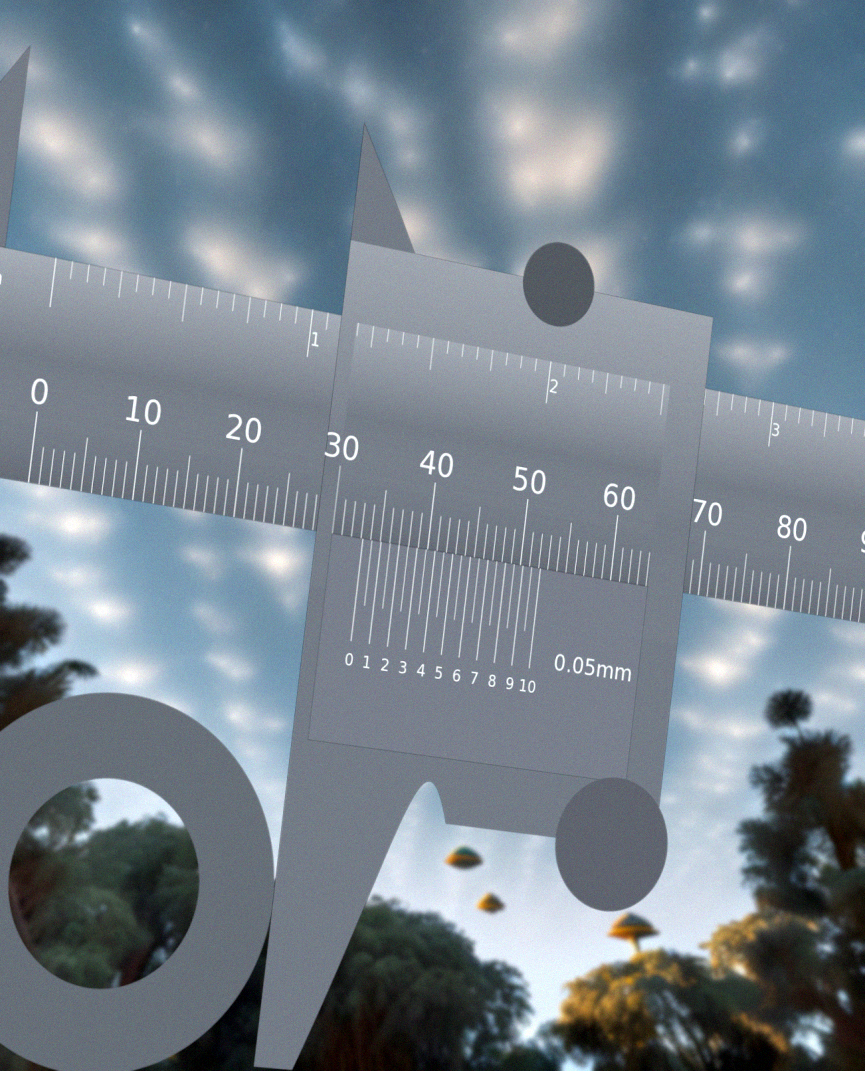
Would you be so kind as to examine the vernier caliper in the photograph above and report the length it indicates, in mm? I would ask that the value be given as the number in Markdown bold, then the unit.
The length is **33.2** mm
